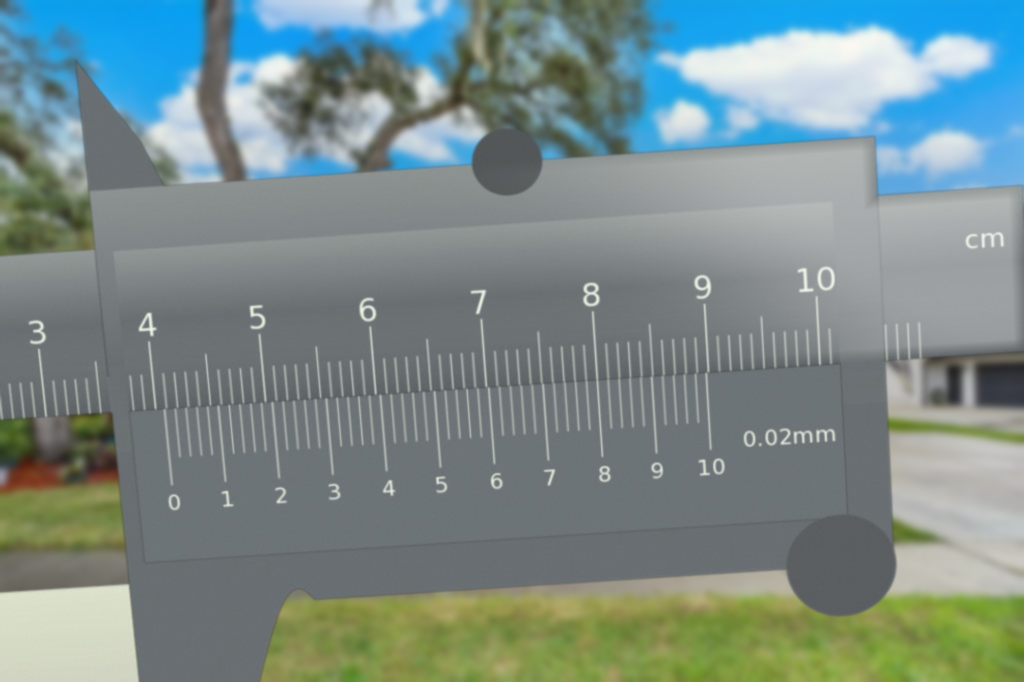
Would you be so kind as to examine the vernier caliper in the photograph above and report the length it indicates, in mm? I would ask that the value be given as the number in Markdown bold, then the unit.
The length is **40.8** mm
